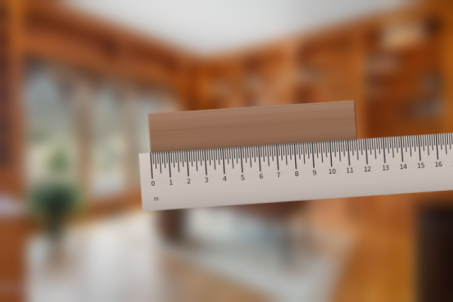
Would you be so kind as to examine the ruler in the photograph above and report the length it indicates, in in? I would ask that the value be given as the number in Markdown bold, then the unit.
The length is **11.5** in
